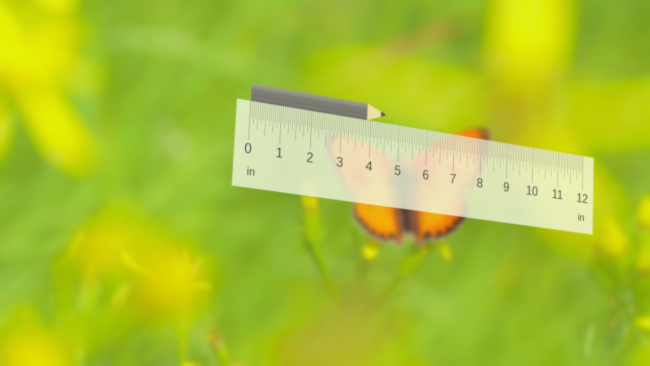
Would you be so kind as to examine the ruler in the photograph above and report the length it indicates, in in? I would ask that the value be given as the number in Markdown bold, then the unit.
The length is **4.5** in
